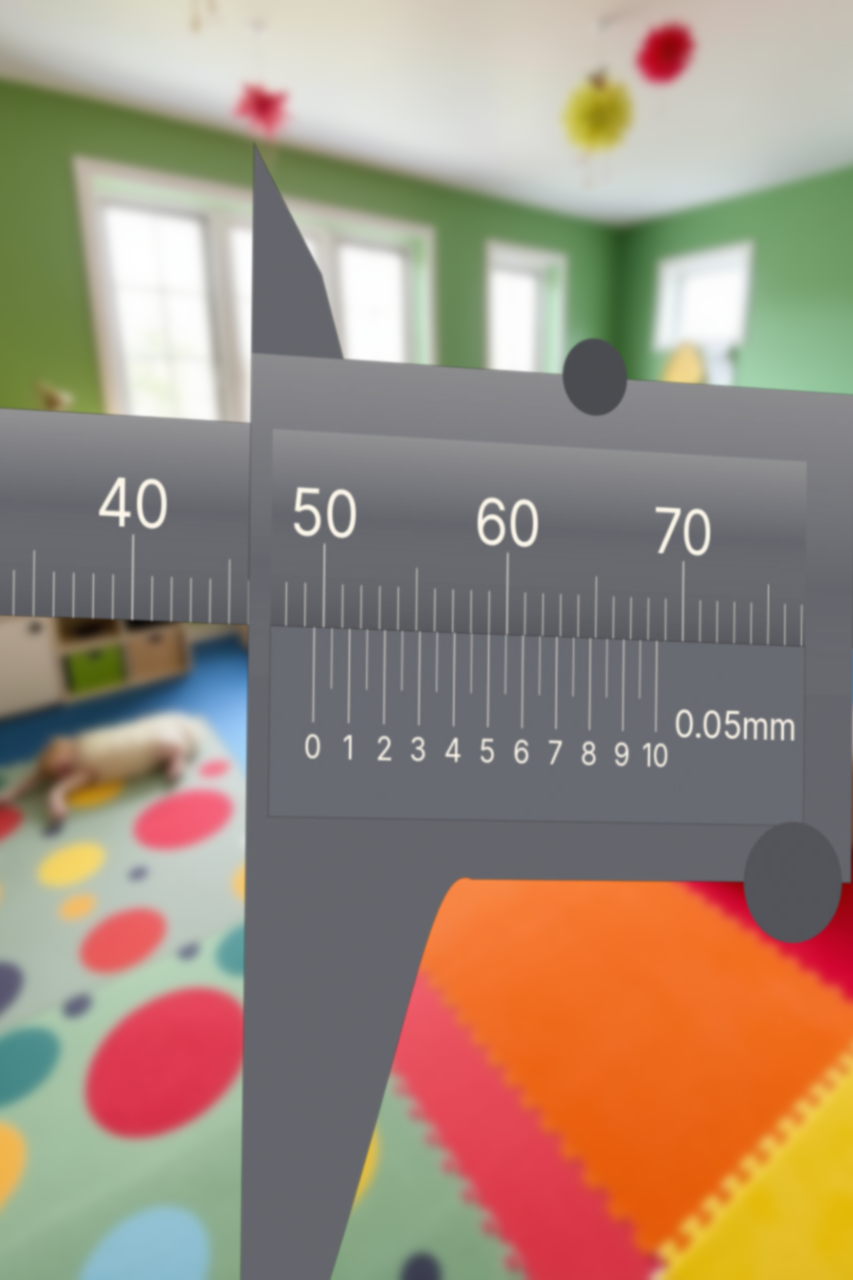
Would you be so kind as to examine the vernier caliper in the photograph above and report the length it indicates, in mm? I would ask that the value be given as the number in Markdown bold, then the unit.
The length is **49.5** mm
